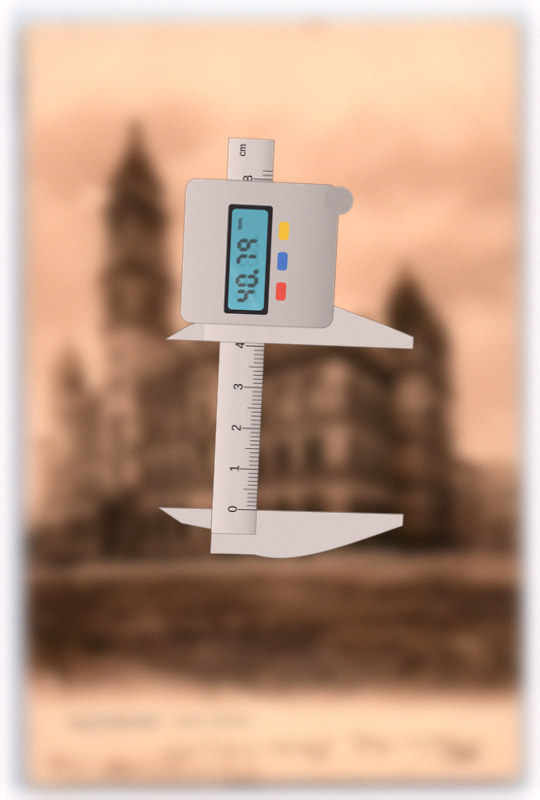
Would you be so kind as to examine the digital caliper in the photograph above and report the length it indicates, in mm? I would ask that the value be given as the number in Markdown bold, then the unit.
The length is **40.79** mm
